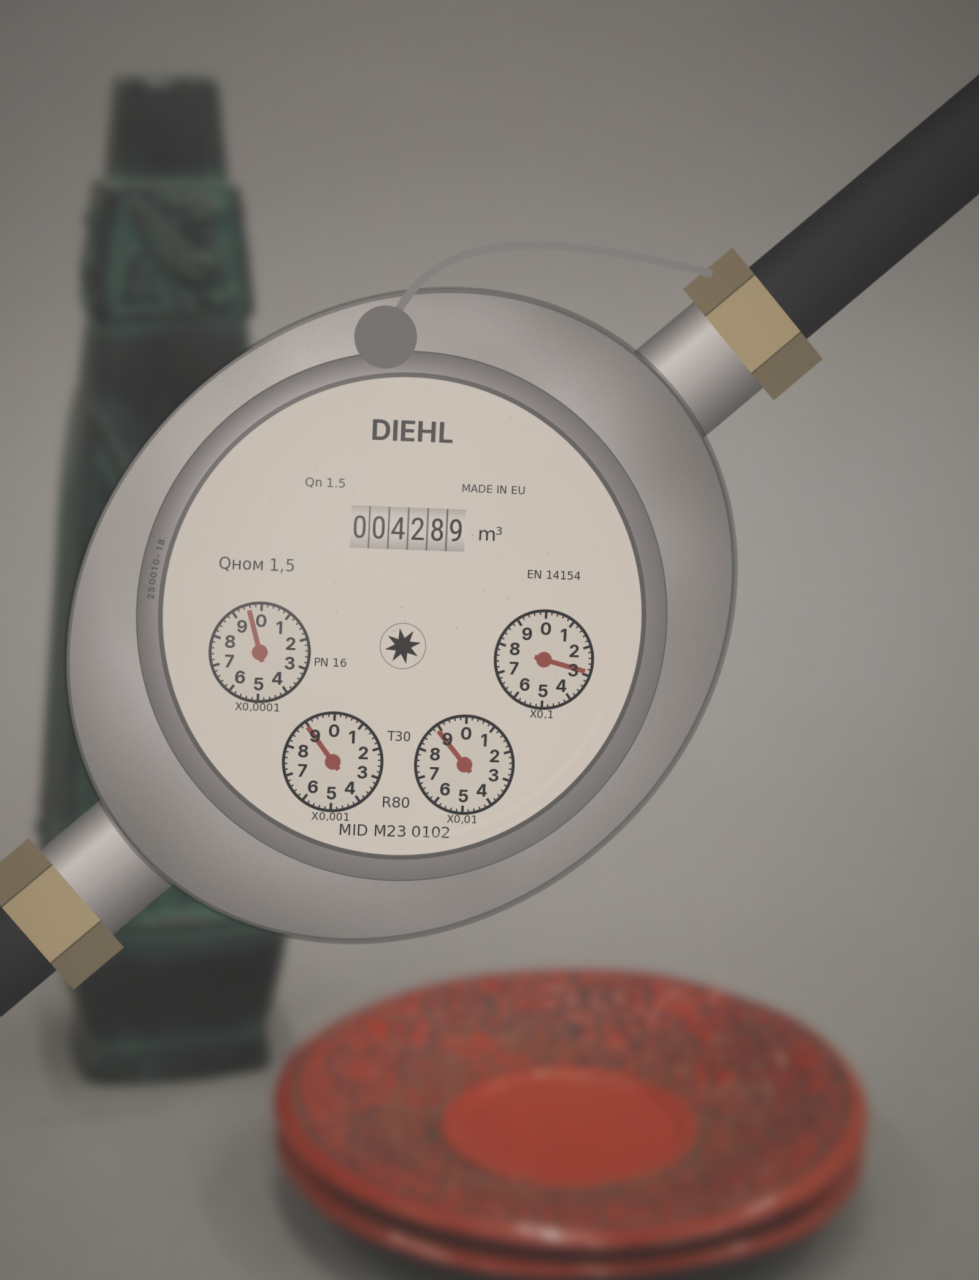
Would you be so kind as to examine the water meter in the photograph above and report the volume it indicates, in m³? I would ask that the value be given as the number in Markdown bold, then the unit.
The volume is **4289.2889** m³
